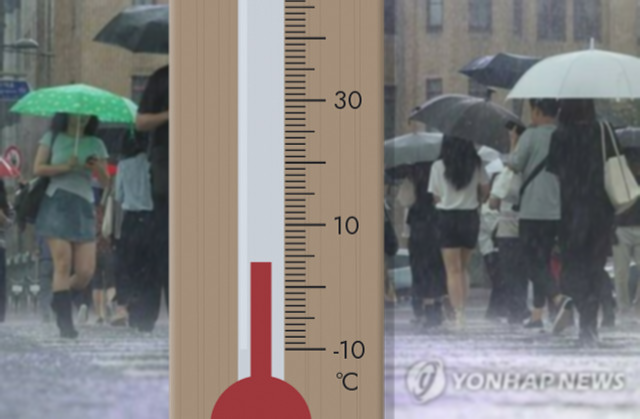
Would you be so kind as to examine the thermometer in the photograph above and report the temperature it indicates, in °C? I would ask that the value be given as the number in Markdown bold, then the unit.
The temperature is **4** °C
